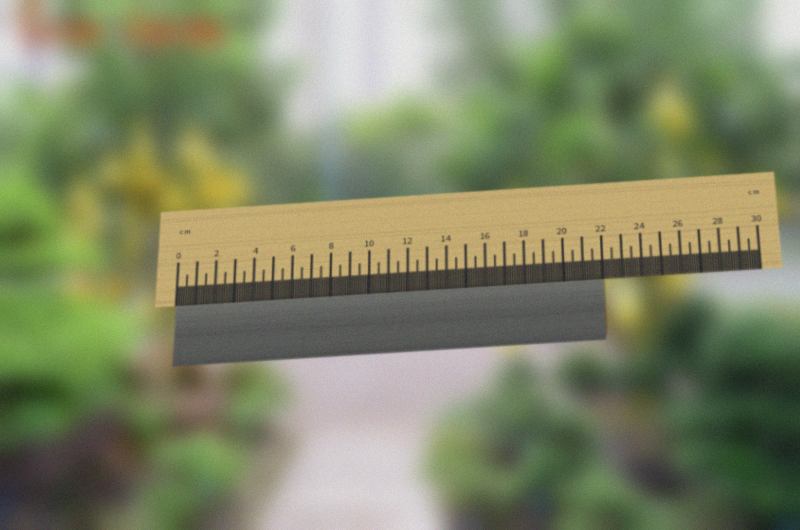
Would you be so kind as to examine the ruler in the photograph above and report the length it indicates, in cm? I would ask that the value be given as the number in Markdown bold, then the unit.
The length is **22** cm
